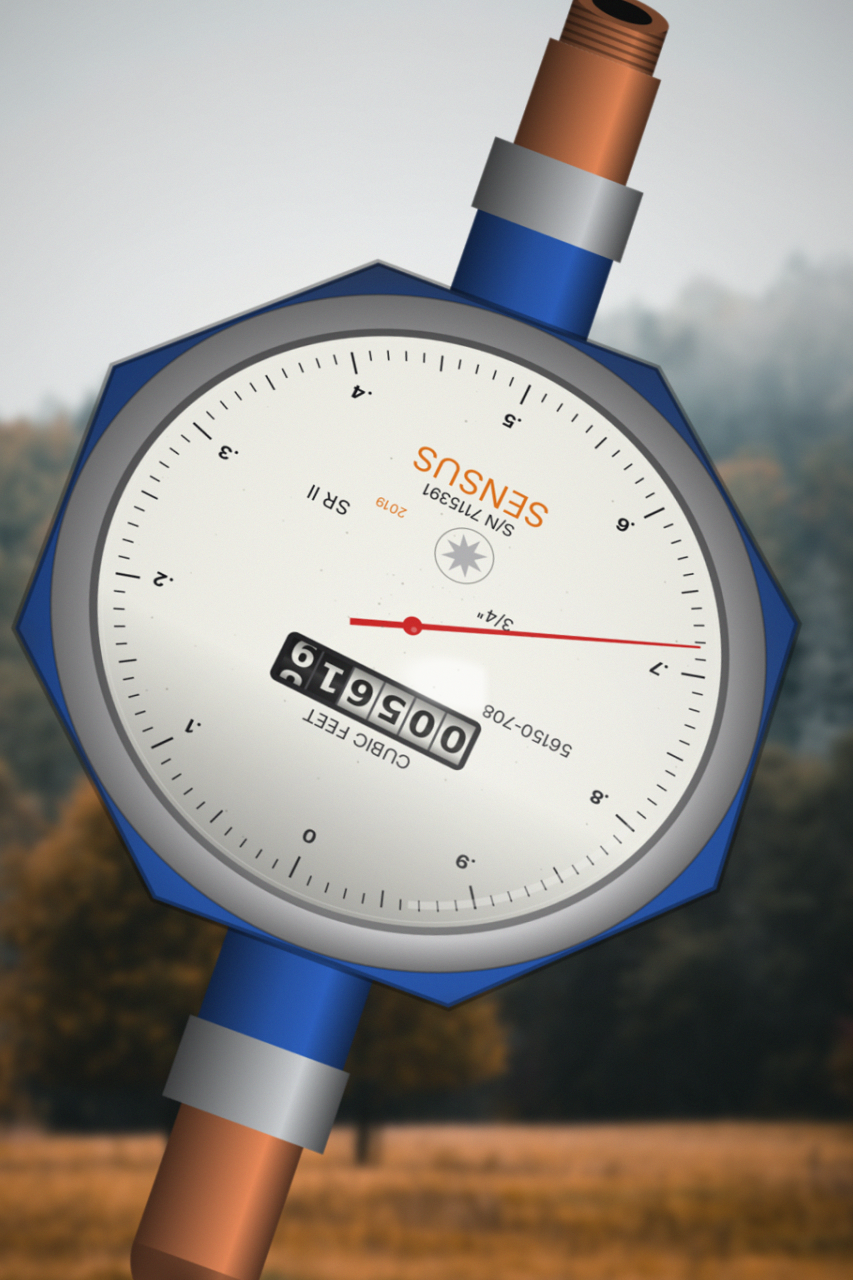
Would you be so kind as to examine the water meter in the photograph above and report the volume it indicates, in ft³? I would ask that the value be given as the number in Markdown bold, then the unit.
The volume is **5618.68** ft³
